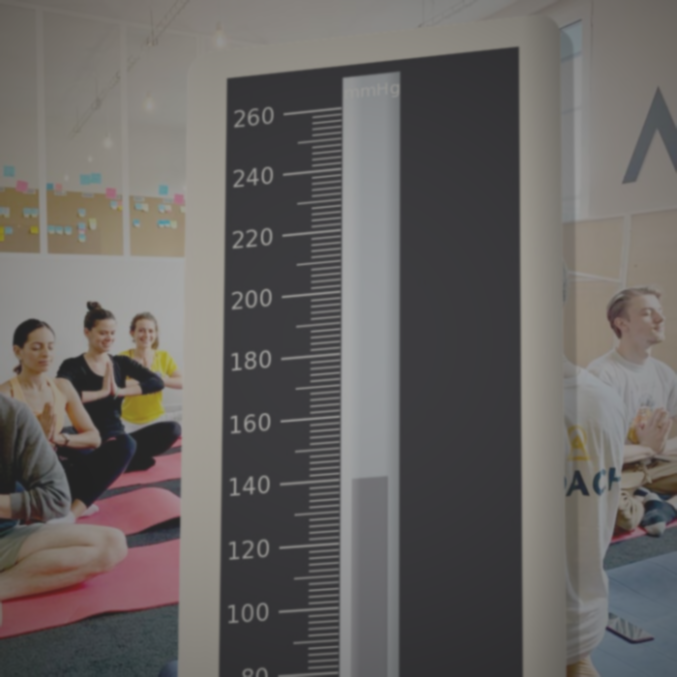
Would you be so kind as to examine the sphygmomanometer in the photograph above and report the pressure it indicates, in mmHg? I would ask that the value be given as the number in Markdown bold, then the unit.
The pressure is **140** mmHg
